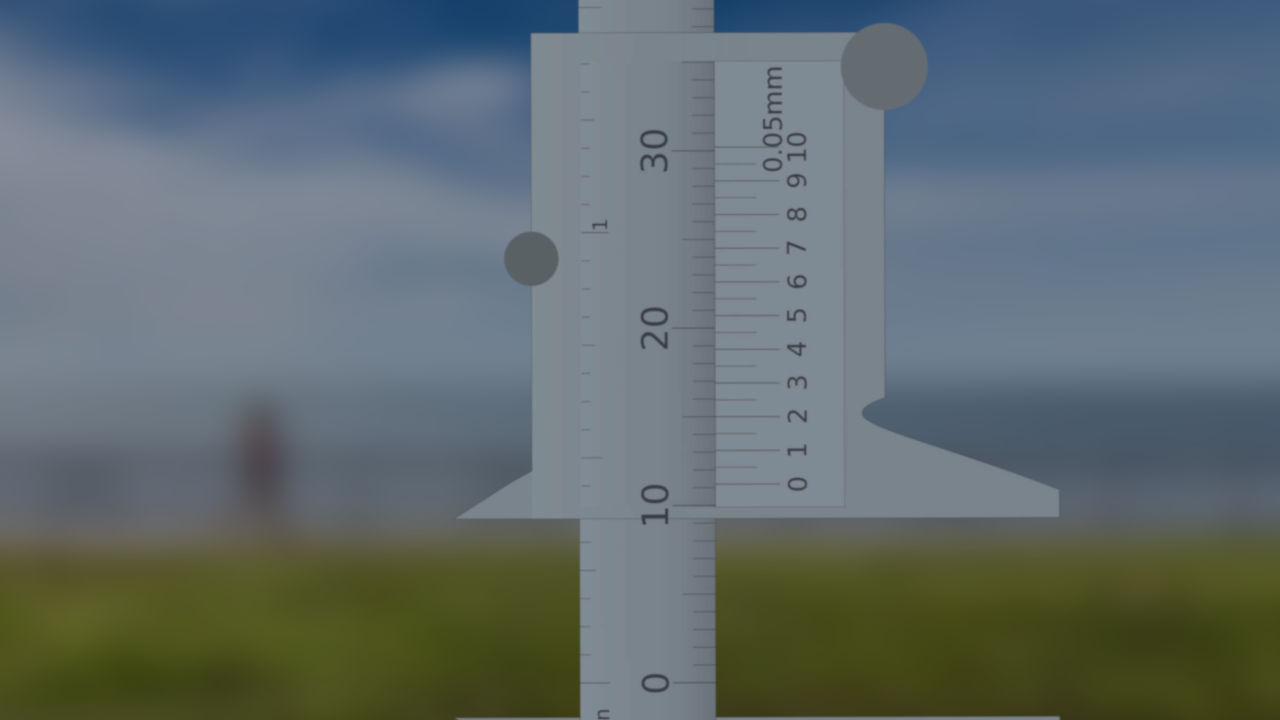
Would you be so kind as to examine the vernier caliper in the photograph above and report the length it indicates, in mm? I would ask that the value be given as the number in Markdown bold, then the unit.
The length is **11.2** mm
